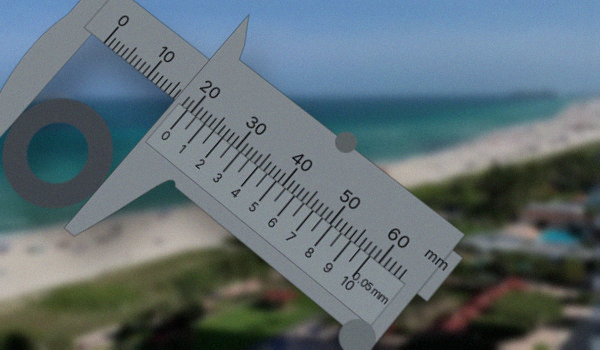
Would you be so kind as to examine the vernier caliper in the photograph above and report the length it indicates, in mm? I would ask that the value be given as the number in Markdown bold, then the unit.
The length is **19.2** mm
